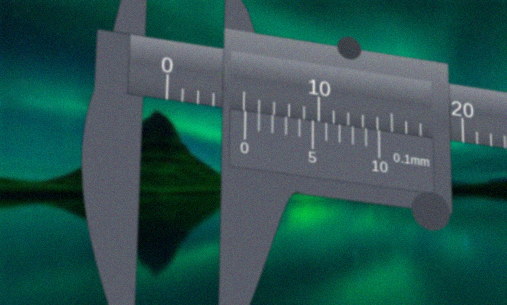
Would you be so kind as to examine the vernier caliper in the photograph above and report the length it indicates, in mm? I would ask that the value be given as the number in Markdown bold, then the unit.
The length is **5.1** mm
